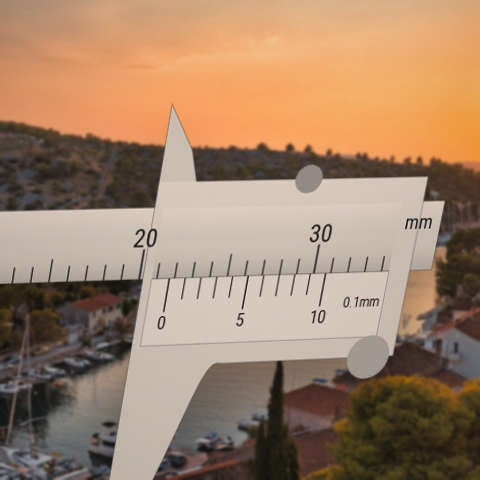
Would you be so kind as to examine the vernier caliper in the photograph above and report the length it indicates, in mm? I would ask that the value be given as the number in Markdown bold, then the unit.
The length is **21.7** mm
